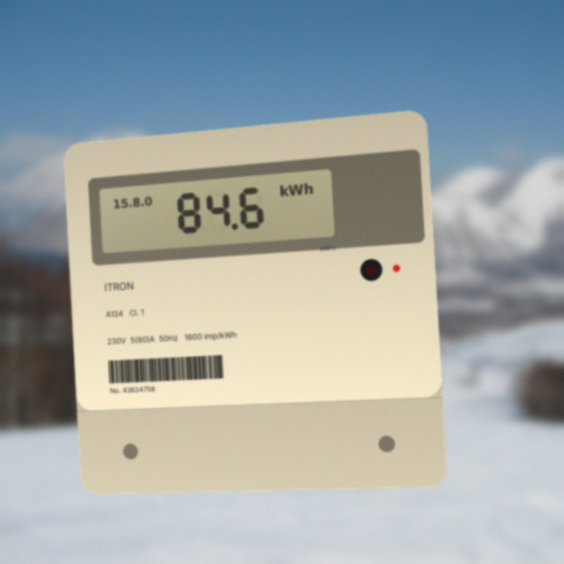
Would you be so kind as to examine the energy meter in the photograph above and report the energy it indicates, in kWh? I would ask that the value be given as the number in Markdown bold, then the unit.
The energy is **84.6** kWh
